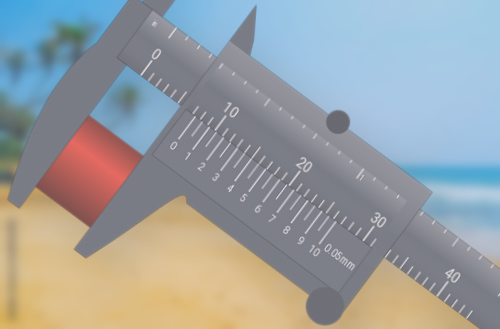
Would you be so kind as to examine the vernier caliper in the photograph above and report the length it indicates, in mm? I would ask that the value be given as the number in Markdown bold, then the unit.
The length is **7.4** mm
